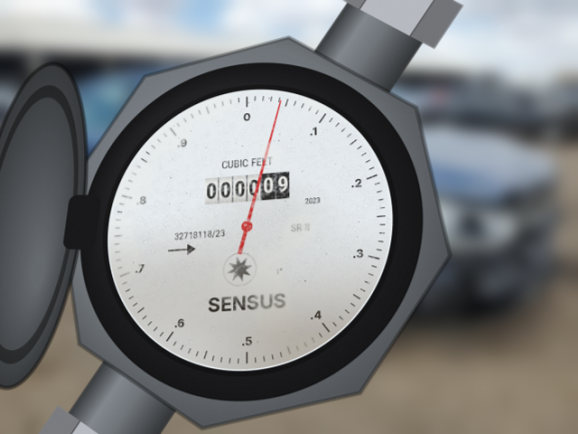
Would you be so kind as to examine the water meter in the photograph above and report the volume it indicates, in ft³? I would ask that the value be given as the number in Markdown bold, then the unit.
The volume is **9.04** ft³
